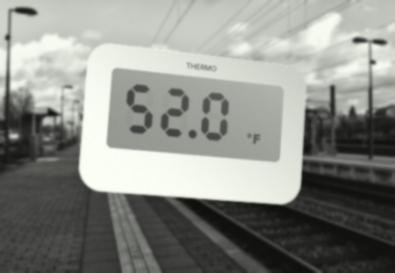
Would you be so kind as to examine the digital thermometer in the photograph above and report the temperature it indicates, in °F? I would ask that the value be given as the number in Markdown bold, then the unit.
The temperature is **52.0** °F
